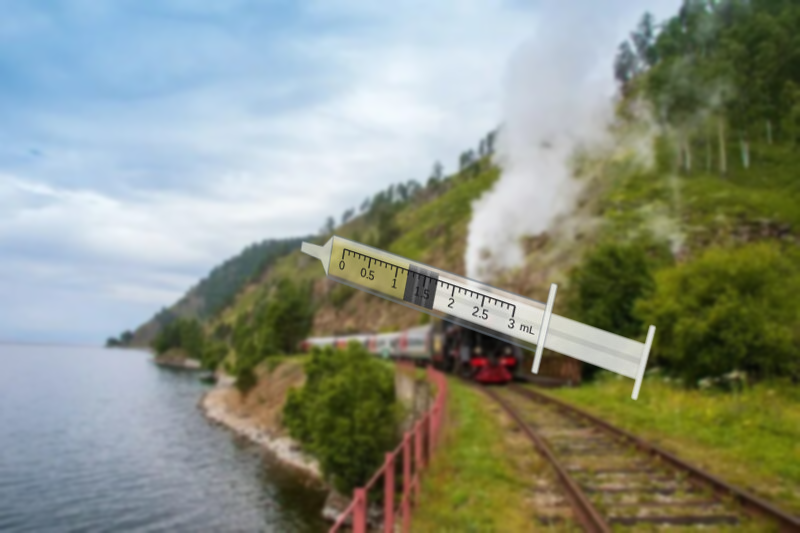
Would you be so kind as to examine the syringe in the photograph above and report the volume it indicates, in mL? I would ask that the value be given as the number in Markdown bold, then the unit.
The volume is **1.2** mL
